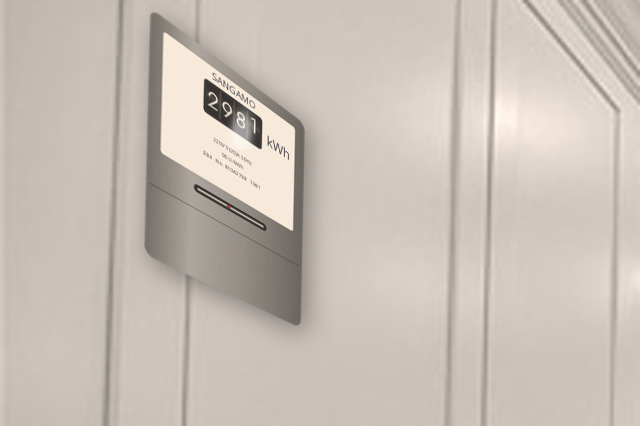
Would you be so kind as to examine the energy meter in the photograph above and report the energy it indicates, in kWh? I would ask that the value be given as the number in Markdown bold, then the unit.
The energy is **2981** kWh
